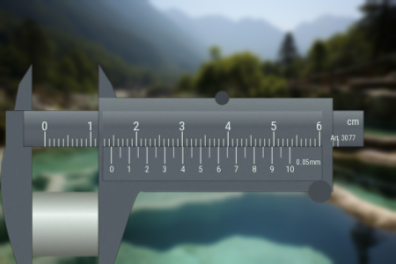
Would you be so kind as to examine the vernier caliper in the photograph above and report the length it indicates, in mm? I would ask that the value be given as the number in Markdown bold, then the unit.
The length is **14.5** mm
